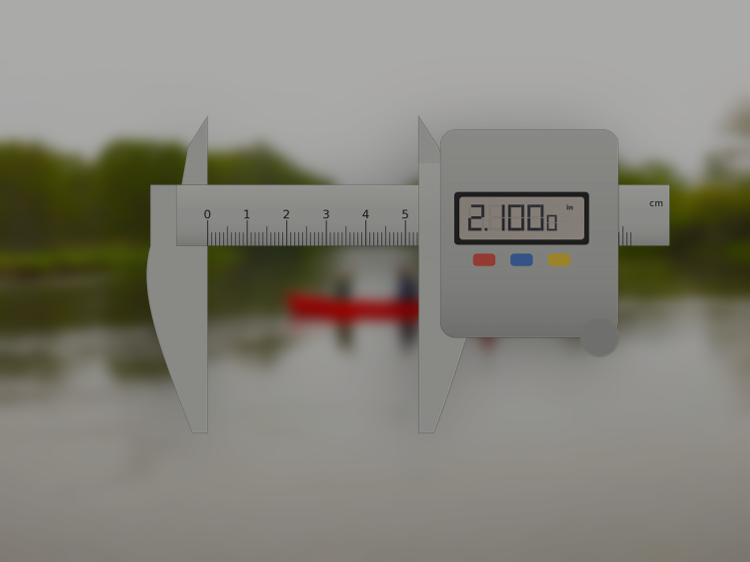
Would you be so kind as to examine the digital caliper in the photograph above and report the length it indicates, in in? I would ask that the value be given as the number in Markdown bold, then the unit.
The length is **2.1000** in
